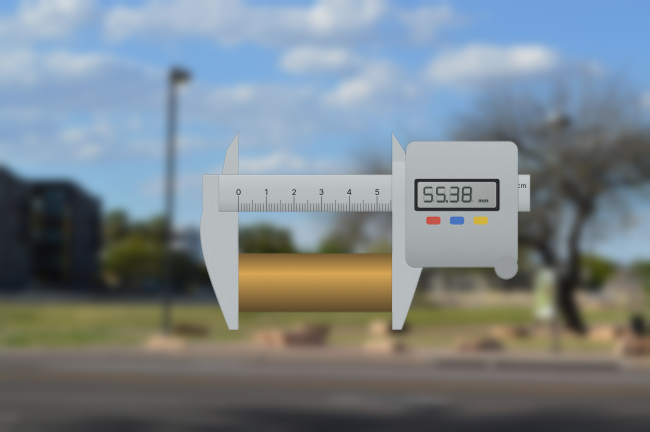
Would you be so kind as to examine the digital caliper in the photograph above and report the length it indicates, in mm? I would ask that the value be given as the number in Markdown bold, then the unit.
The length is **55.38** mm
